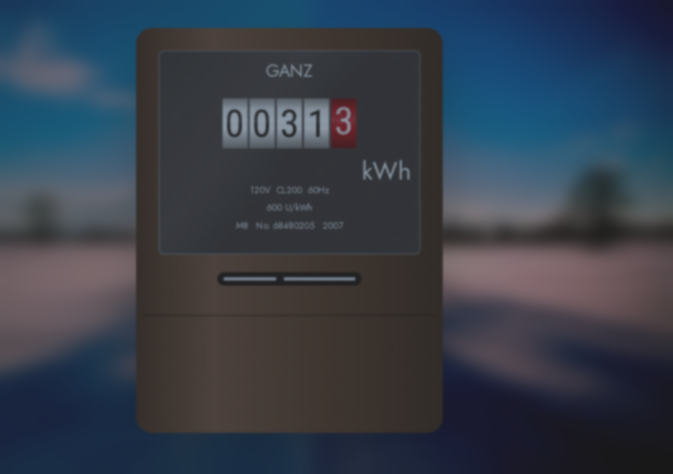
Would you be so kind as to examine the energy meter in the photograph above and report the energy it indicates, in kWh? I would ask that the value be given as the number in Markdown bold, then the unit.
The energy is **31.3** kWh
